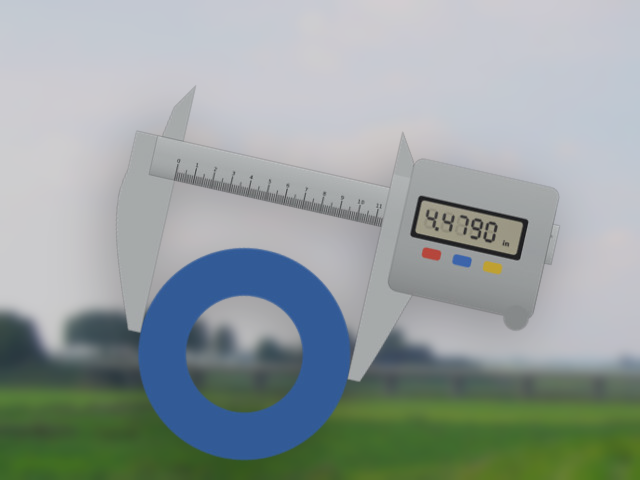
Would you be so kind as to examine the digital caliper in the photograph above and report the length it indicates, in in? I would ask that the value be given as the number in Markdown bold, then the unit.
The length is **4.4790** in
